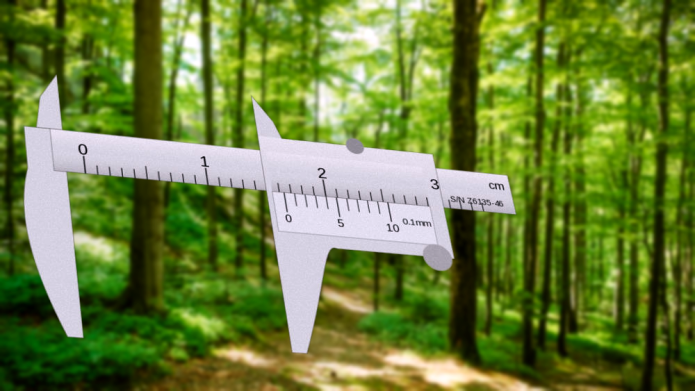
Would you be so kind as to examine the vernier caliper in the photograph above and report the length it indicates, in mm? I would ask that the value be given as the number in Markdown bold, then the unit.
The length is **16.4** mm
